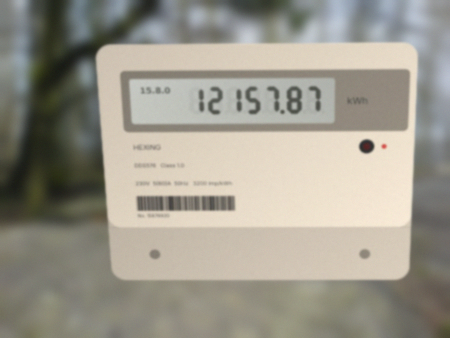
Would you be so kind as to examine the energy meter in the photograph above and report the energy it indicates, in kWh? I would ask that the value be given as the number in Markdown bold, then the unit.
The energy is **12157.87** kWh
